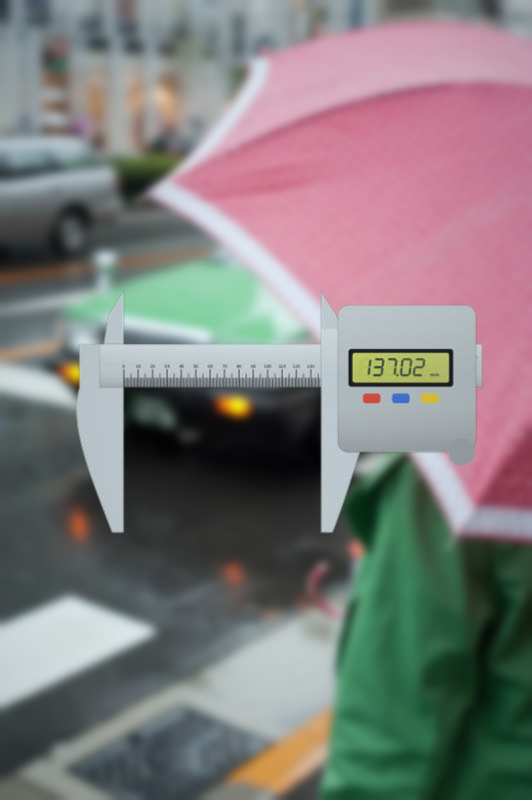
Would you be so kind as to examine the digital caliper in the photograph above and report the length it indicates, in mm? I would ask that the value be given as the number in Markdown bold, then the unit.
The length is **137.02** mm
